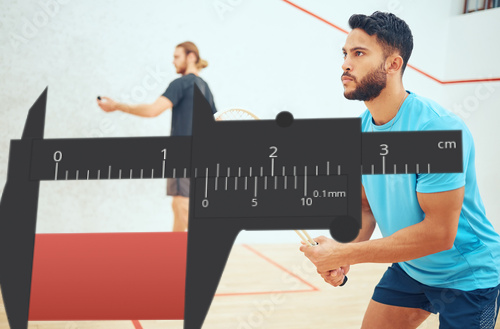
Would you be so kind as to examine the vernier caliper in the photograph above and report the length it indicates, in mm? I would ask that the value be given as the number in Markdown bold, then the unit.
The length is **14.0** mm
